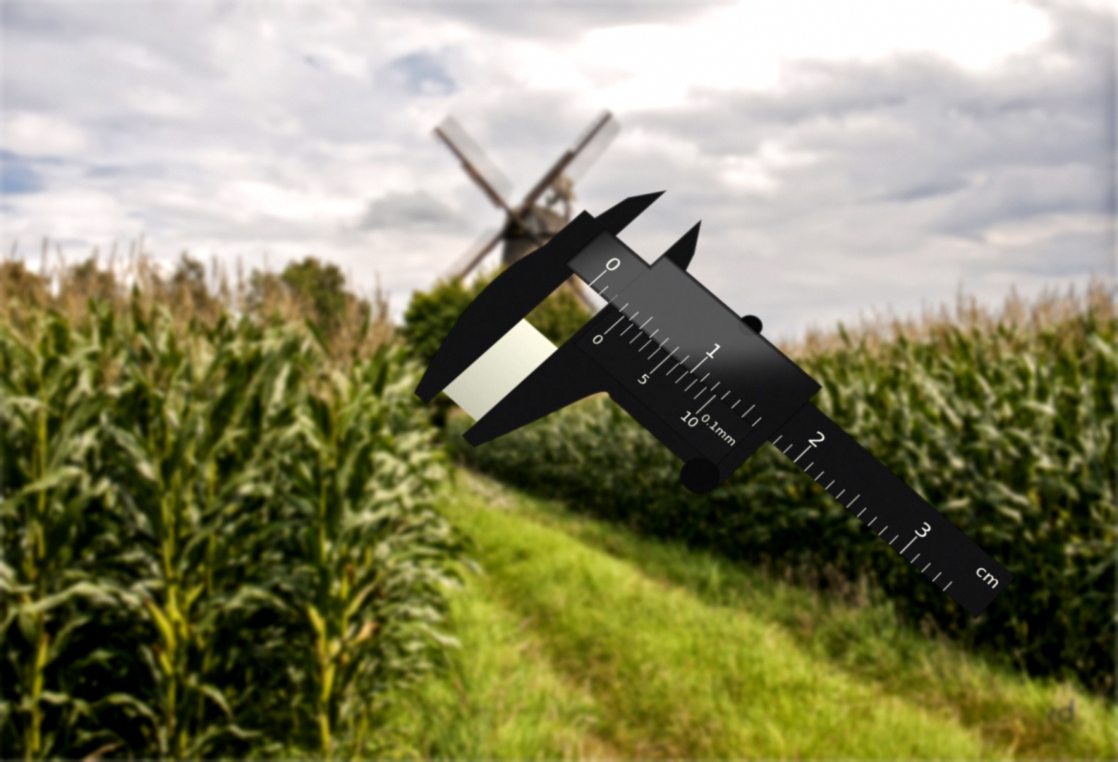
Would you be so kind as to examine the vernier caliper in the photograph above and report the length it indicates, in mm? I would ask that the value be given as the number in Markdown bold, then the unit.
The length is **3.5** mm
